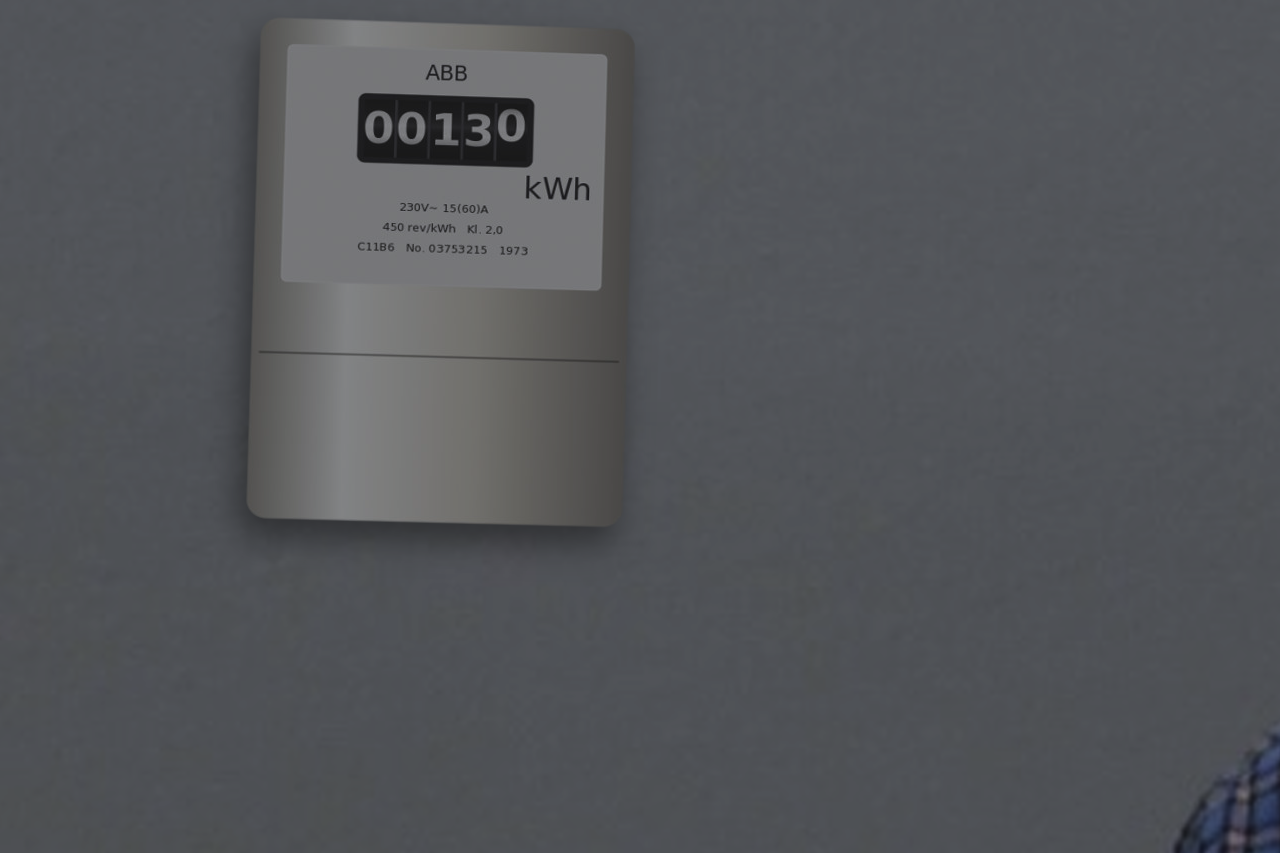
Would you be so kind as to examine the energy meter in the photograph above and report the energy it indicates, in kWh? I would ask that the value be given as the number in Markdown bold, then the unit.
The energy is **130** kWh
